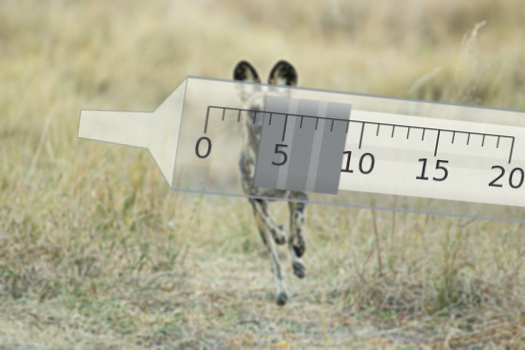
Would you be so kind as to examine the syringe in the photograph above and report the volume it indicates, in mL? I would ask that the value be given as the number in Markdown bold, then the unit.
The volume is **3.5** mL
